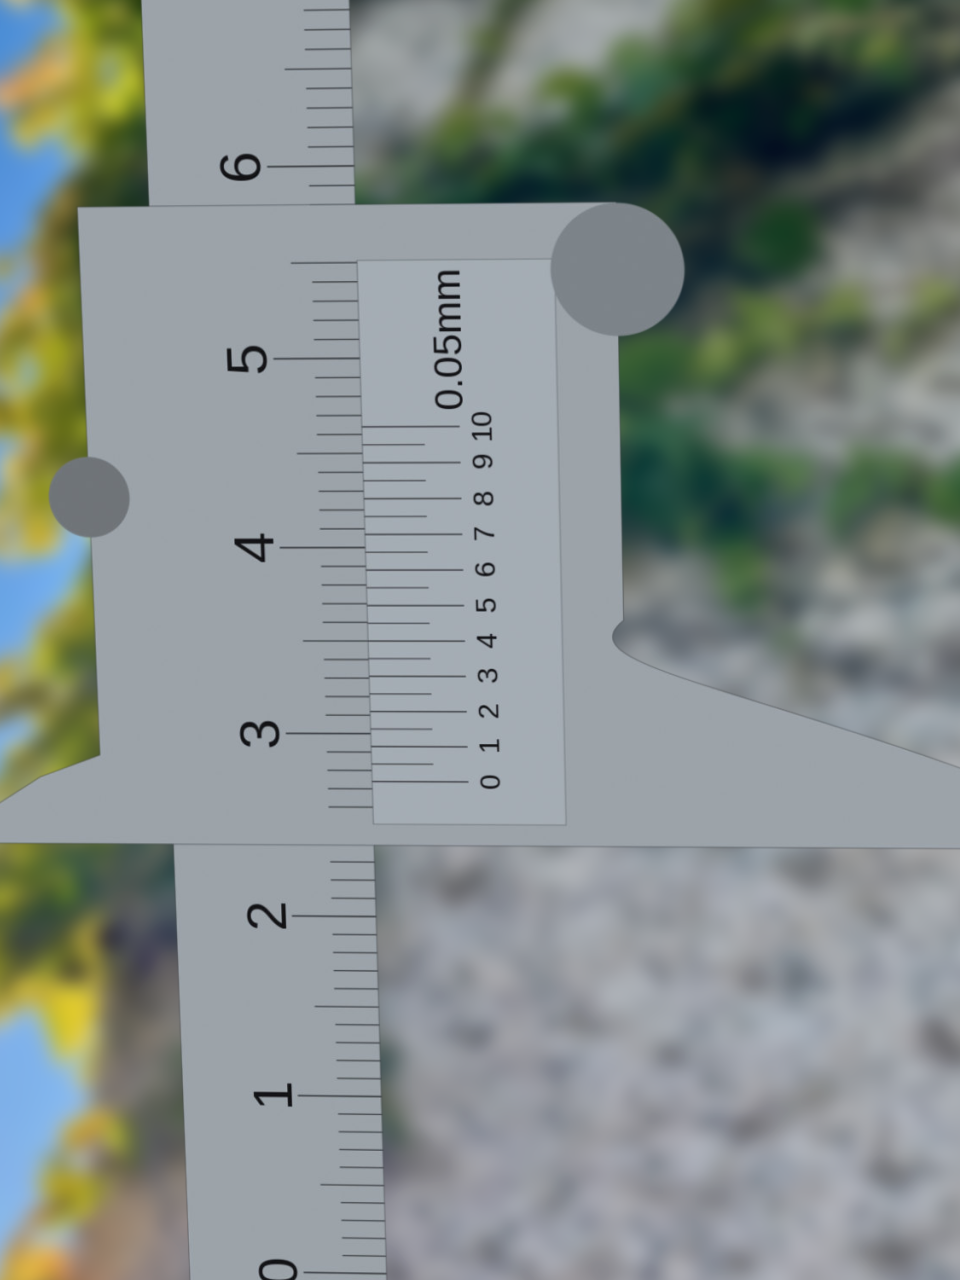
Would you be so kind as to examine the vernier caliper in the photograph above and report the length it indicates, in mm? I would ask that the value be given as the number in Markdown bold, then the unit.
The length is **27.4** mm
